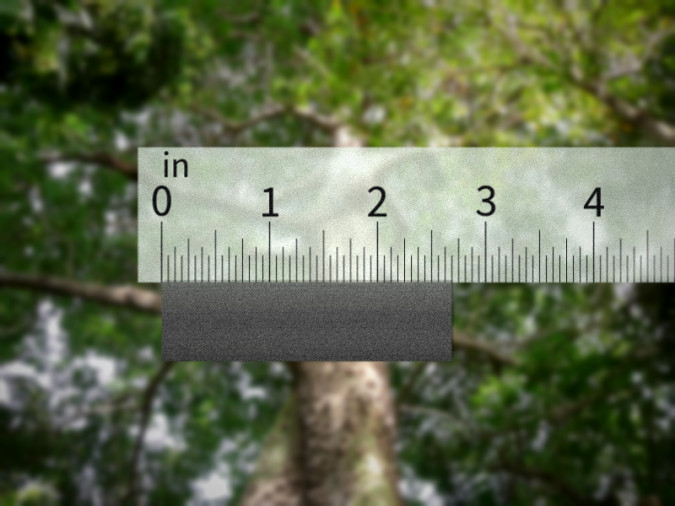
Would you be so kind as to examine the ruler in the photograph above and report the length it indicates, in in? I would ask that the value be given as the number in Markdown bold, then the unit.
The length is **2.6875** in
